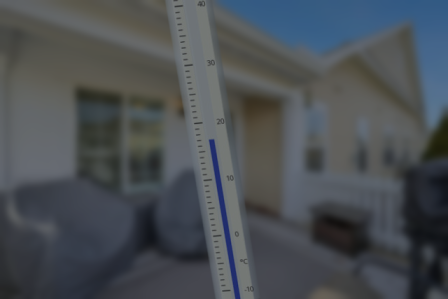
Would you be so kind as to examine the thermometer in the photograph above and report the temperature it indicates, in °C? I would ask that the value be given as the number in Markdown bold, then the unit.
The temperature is **17** °C
